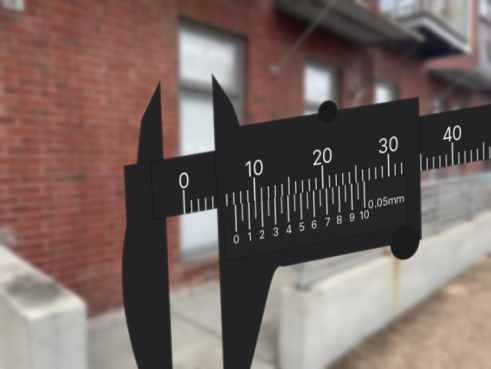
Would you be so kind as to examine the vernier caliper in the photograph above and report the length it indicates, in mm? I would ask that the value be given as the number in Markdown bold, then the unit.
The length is **7.2** mm
